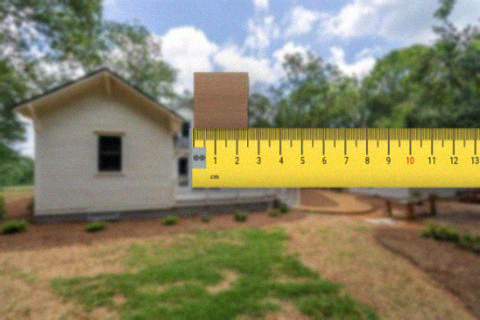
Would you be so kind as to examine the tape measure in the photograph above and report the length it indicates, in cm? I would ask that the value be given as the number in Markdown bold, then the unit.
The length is **2.5** cm
